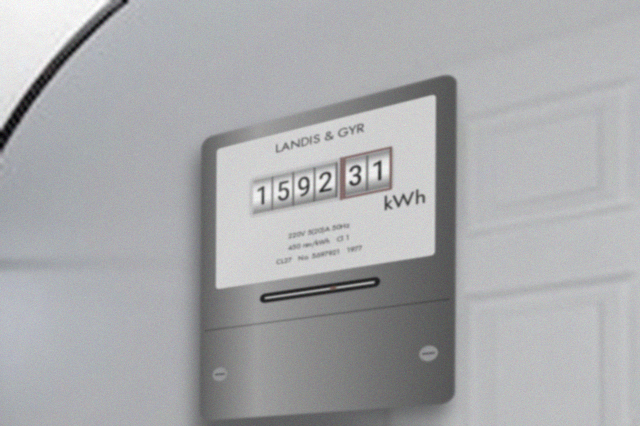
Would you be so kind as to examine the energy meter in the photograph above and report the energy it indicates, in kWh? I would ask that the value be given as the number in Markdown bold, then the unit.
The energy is **1592.31** kWh
